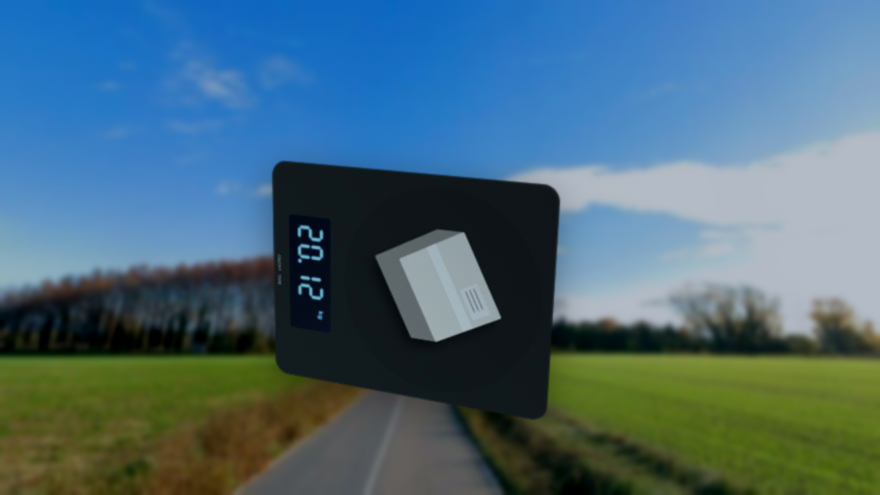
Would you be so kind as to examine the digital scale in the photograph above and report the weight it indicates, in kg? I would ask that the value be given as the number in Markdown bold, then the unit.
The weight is **20.12** kg
